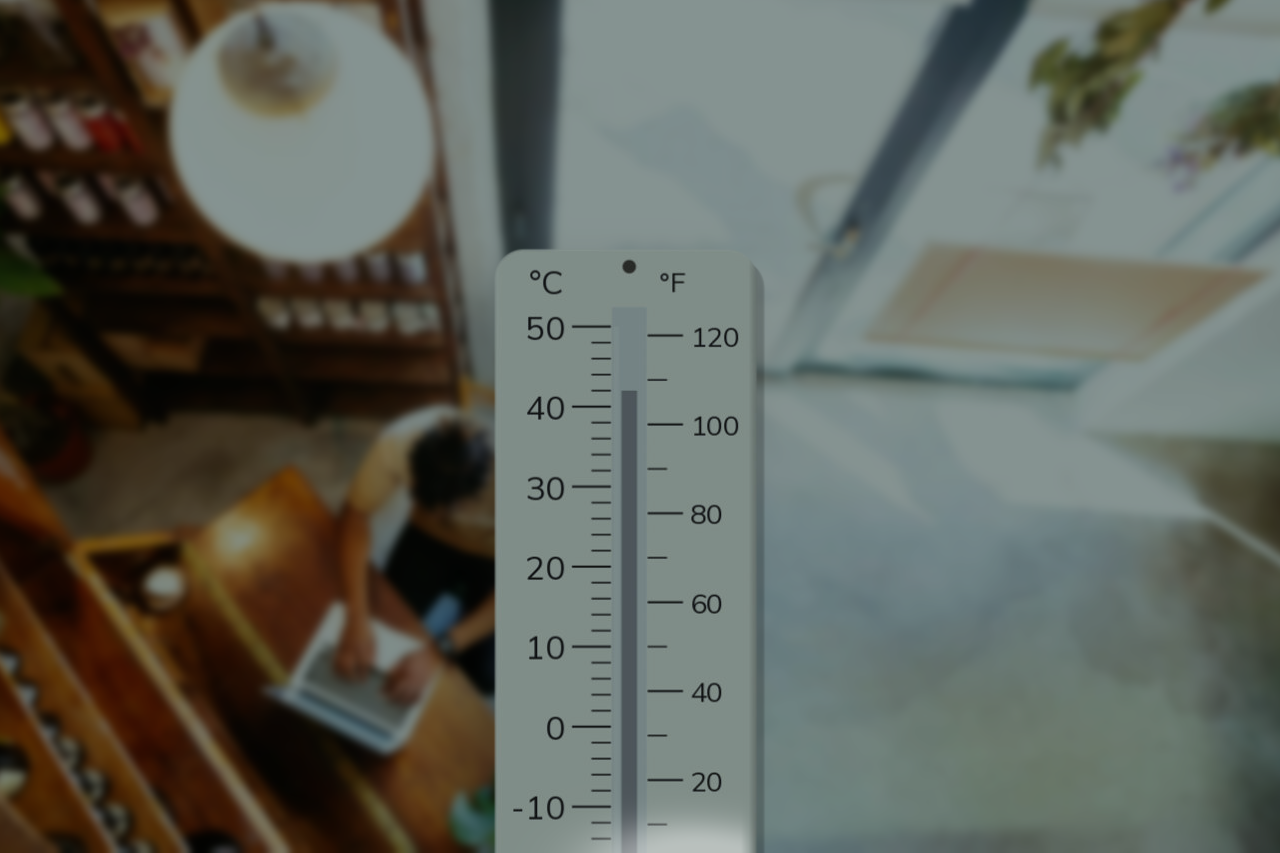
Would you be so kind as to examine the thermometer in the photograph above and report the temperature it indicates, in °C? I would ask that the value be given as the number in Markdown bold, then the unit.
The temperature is **42** °C
